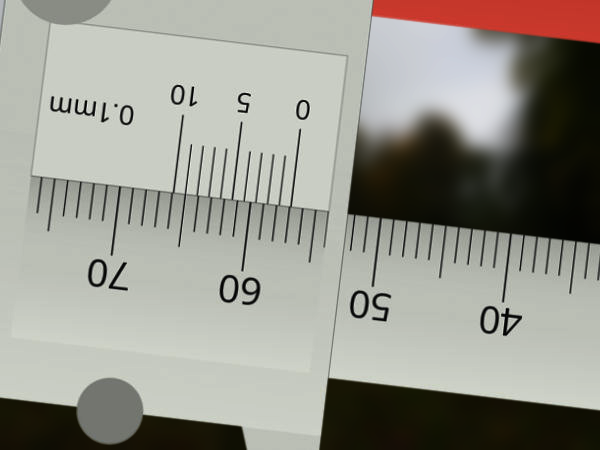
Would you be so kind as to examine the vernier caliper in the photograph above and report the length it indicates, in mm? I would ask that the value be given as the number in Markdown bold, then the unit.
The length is **56.9** mm
